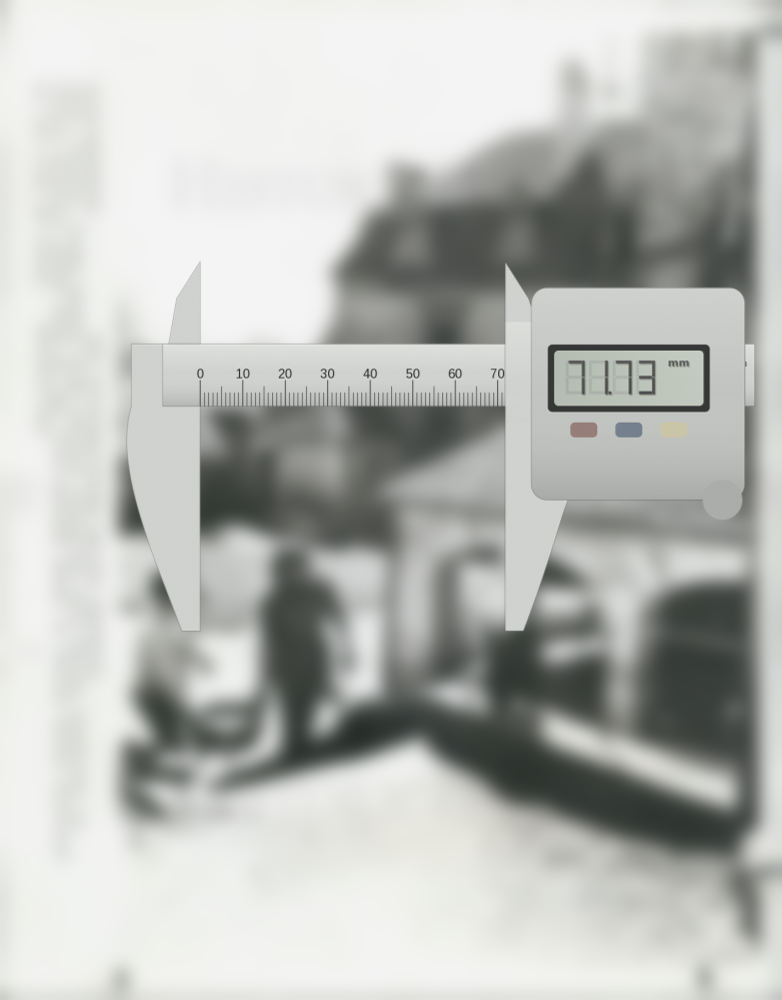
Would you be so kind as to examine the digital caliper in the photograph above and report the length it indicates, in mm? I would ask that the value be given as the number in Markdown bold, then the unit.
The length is **71.73** mm
